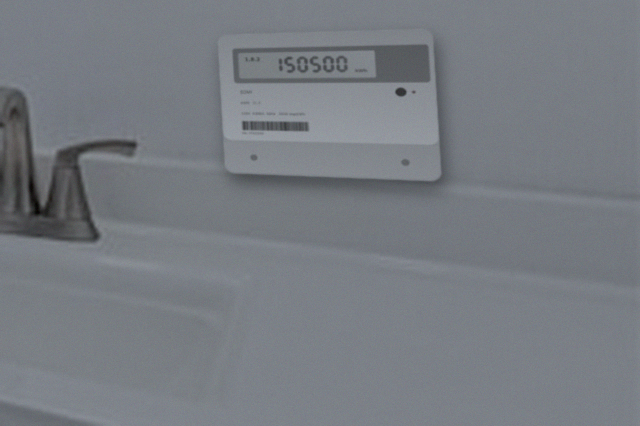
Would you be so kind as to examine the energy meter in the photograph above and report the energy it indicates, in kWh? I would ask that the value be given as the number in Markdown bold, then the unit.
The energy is **150500** kWh
